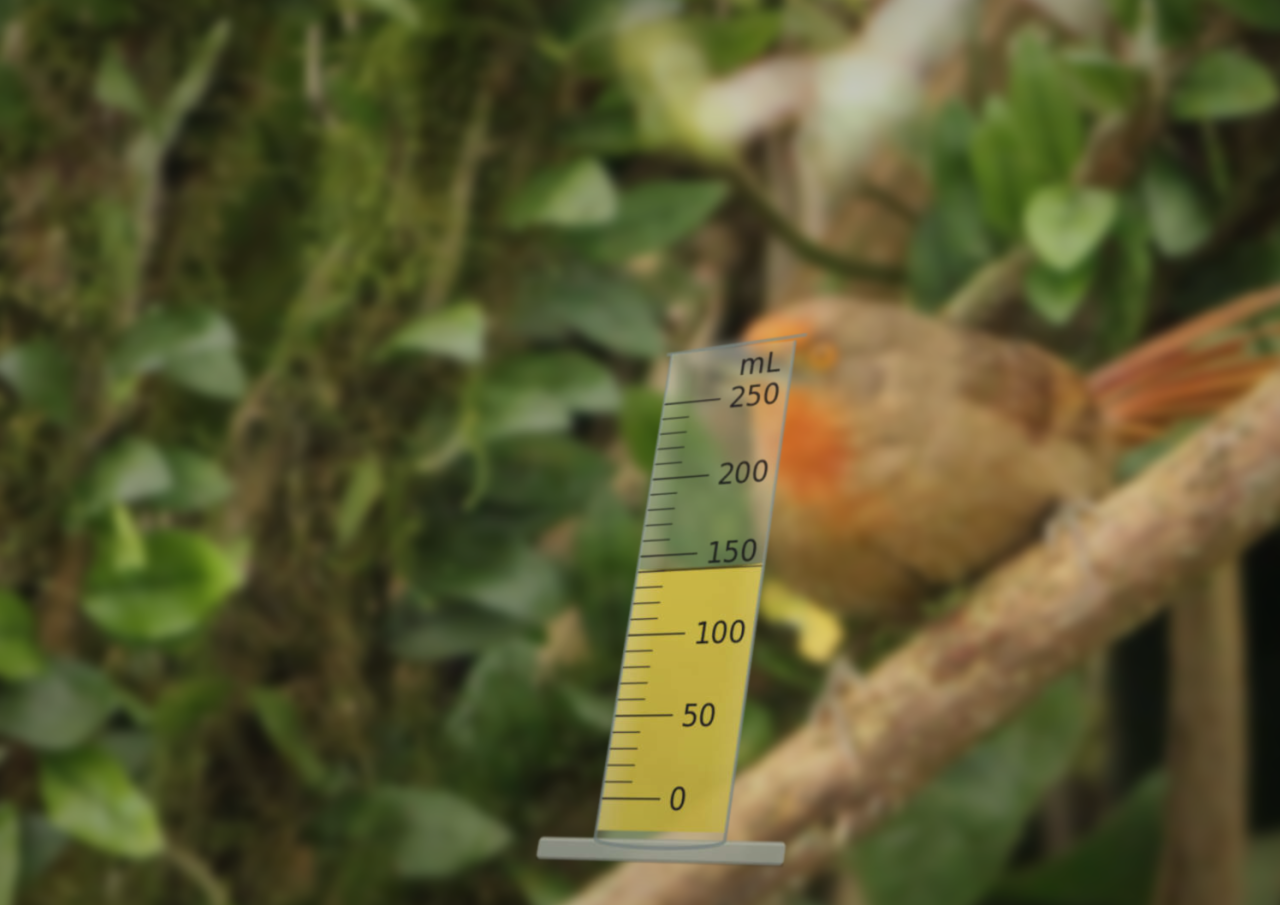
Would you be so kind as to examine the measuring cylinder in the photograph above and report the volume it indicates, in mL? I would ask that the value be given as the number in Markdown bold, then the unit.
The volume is **140** mL
